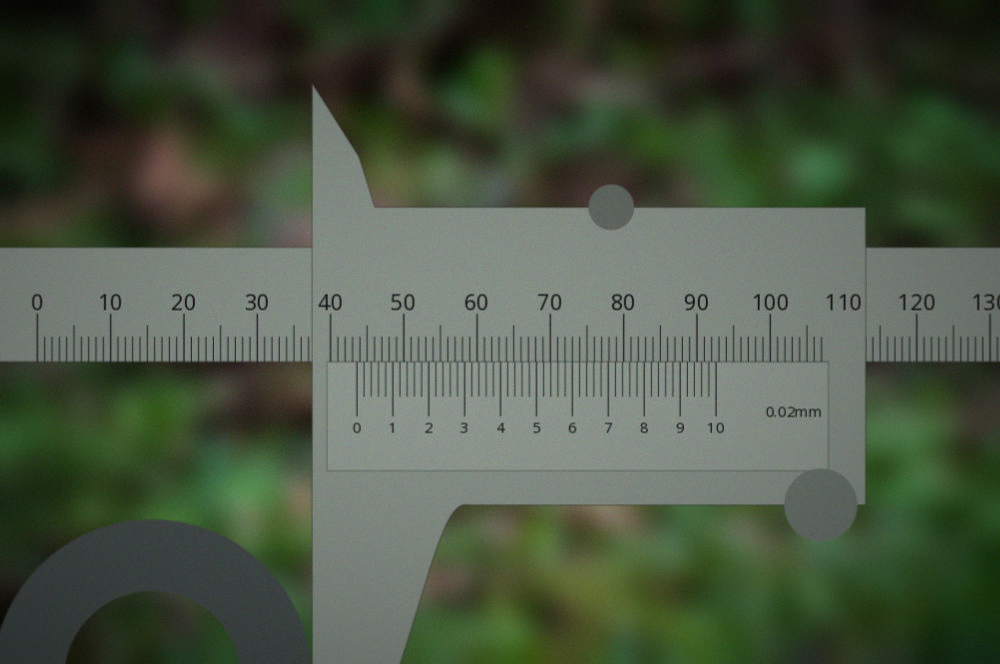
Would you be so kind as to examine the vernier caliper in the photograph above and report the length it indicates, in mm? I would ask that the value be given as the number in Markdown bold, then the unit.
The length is **43.6** mm
